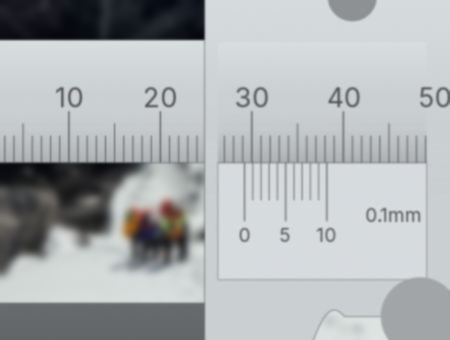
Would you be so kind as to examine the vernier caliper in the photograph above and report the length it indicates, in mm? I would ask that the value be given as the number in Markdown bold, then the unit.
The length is **29.2** mm
